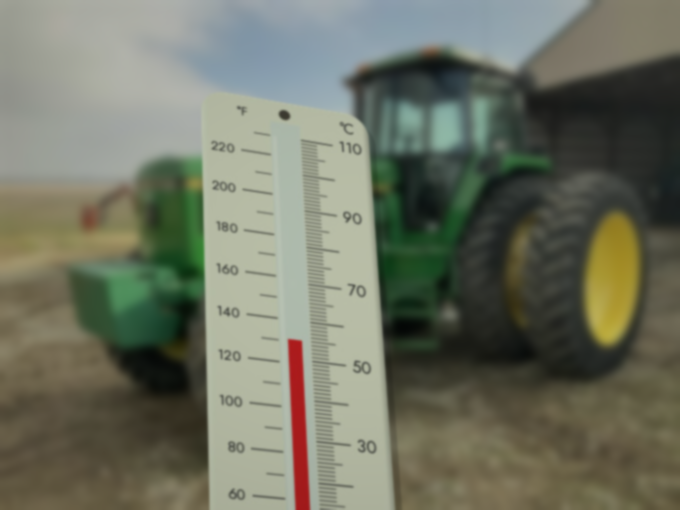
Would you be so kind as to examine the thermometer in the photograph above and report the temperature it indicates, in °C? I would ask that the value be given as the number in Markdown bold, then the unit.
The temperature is **55** °C
